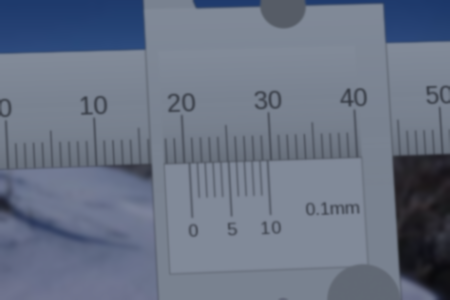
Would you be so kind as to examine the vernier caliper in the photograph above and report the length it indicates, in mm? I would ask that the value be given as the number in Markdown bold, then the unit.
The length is **20.6** mm
